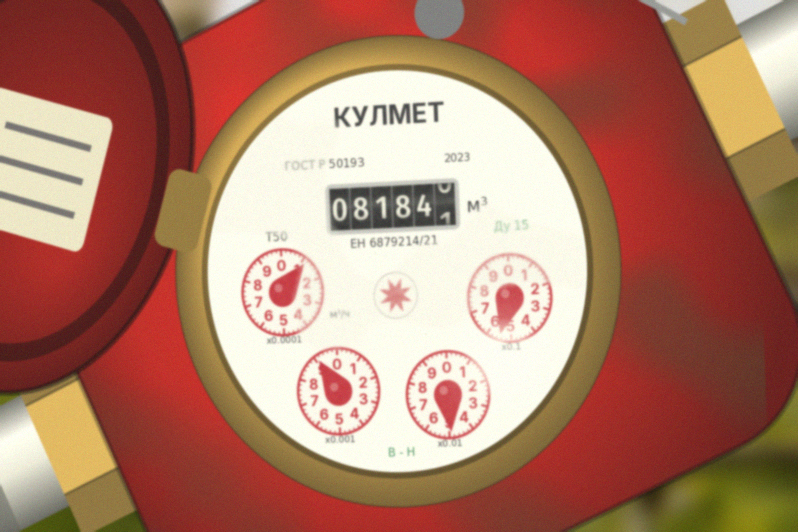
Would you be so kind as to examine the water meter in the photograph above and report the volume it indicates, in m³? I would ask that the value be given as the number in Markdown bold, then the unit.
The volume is **81840.5491** m³
